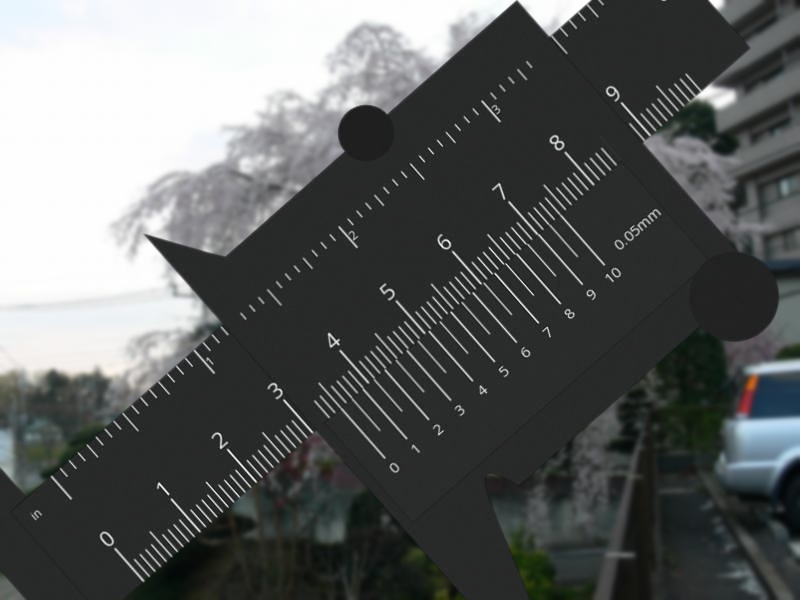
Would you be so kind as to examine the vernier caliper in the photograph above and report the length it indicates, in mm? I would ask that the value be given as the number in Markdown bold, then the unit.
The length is **35.0** mm
